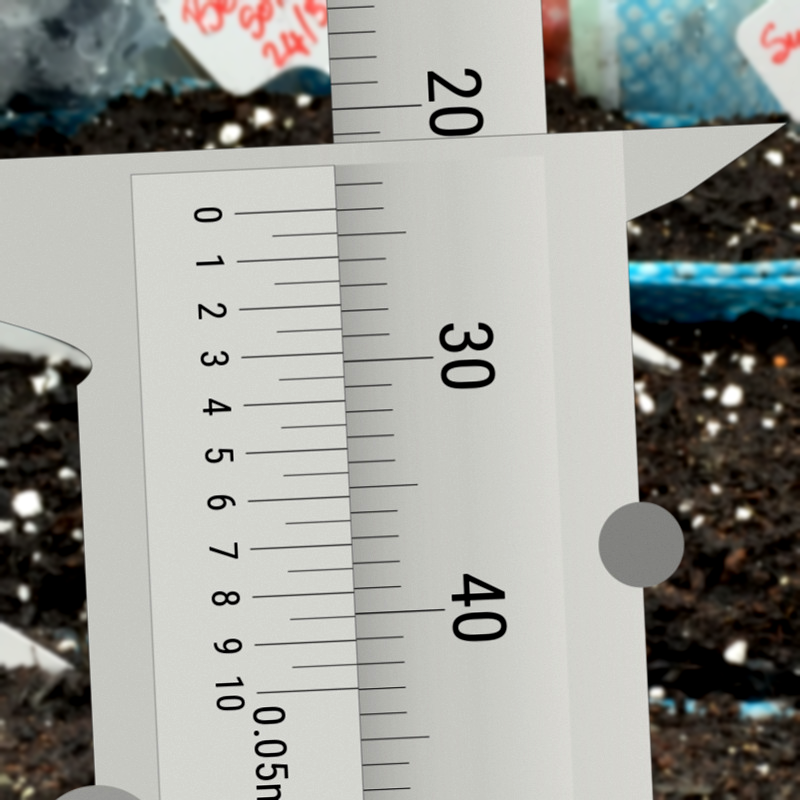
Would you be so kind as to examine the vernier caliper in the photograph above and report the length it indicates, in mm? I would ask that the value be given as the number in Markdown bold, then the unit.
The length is **23.95** mm
